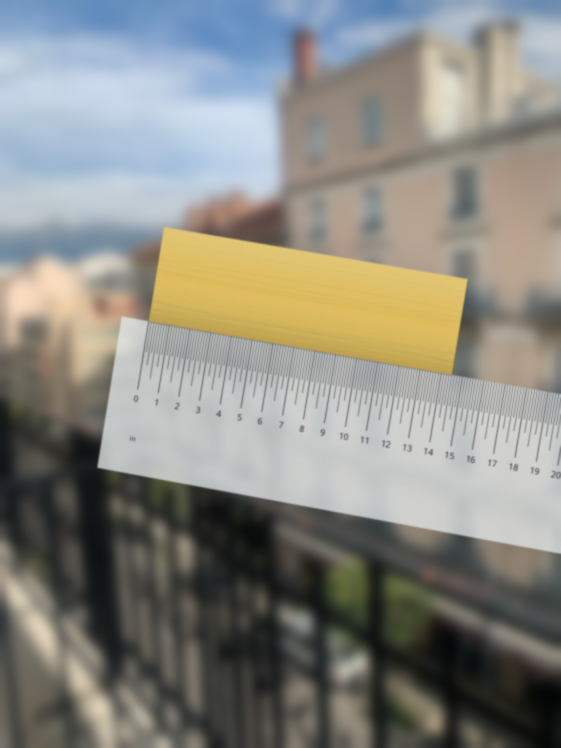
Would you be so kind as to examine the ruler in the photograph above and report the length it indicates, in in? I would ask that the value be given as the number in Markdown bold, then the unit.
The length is **14.5** in
